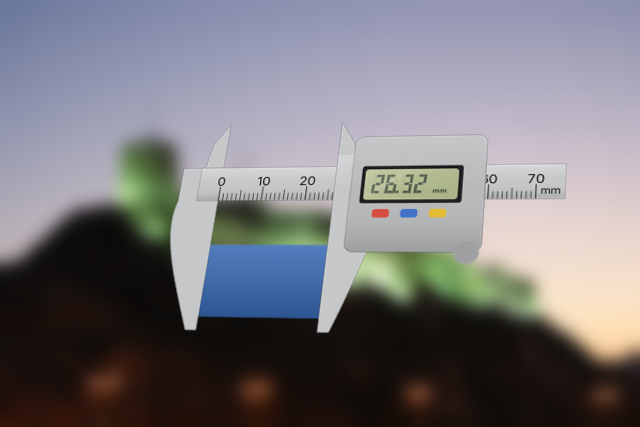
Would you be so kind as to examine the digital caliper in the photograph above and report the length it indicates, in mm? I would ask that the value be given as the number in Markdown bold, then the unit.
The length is **26.32** mm
